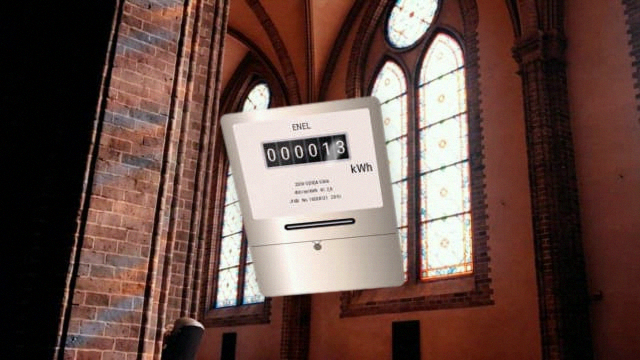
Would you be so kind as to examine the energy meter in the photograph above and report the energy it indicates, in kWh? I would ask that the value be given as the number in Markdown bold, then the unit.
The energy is **13** kWh
